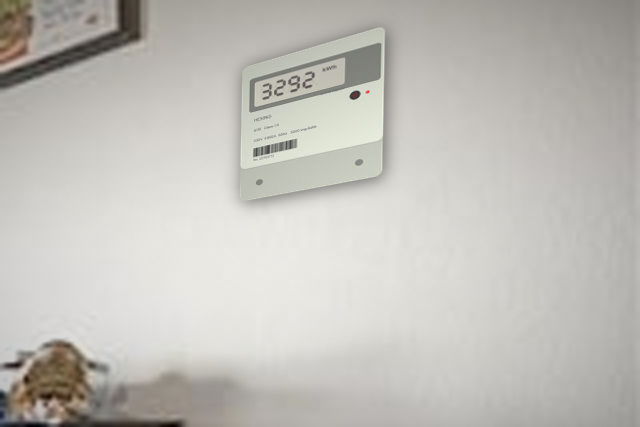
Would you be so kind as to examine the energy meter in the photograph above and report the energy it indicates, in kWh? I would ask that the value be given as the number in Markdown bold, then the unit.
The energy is **3292** kWh
